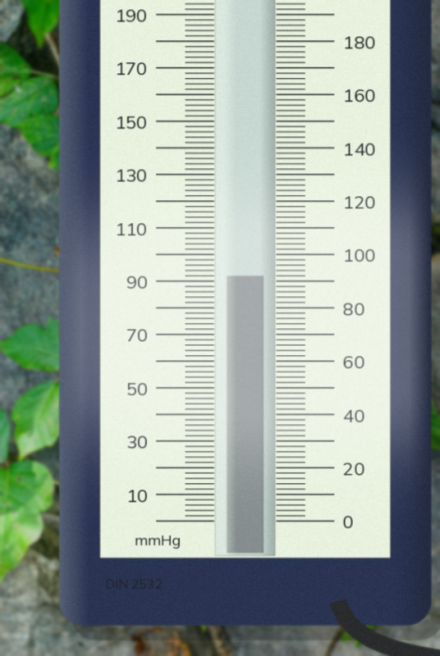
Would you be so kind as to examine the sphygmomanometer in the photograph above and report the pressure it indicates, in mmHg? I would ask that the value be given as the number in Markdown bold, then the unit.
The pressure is **92** mmHg
